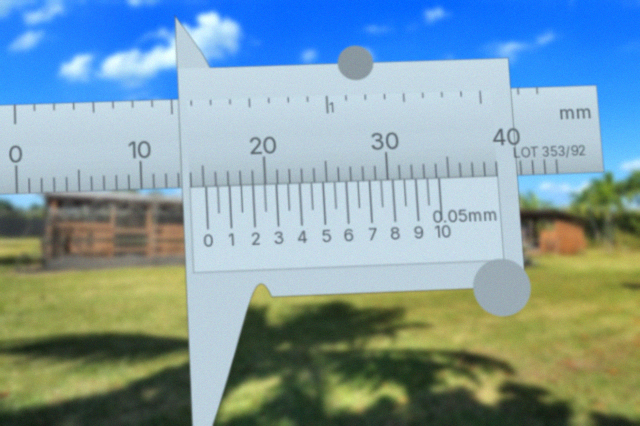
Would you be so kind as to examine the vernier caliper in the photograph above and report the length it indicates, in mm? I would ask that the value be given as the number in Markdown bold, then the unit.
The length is **15.2** mm
